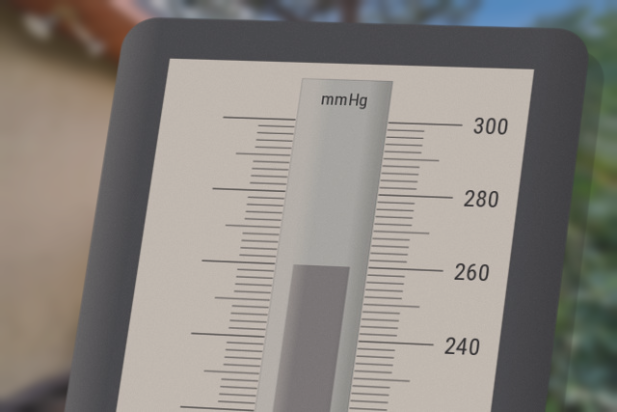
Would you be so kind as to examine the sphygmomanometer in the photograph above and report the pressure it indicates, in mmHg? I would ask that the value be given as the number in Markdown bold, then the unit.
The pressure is **260** mmHg
